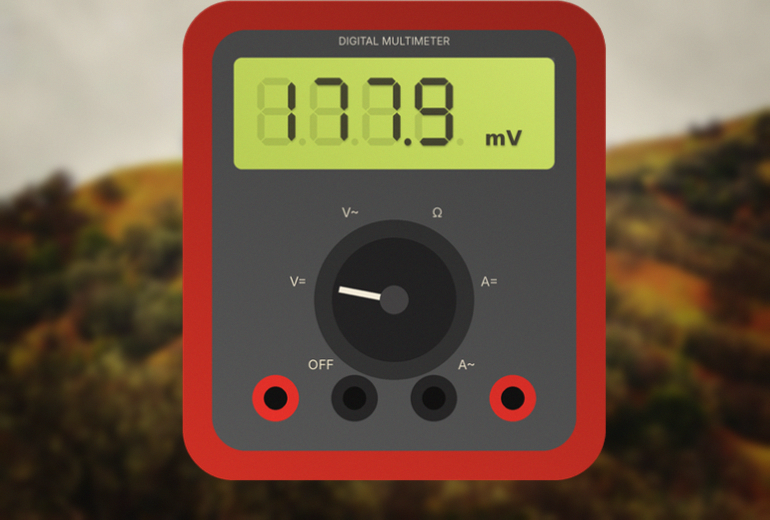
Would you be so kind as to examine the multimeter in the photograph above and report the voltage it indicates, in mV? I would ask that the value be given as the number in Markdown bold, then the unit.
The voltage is **177.9** mV
